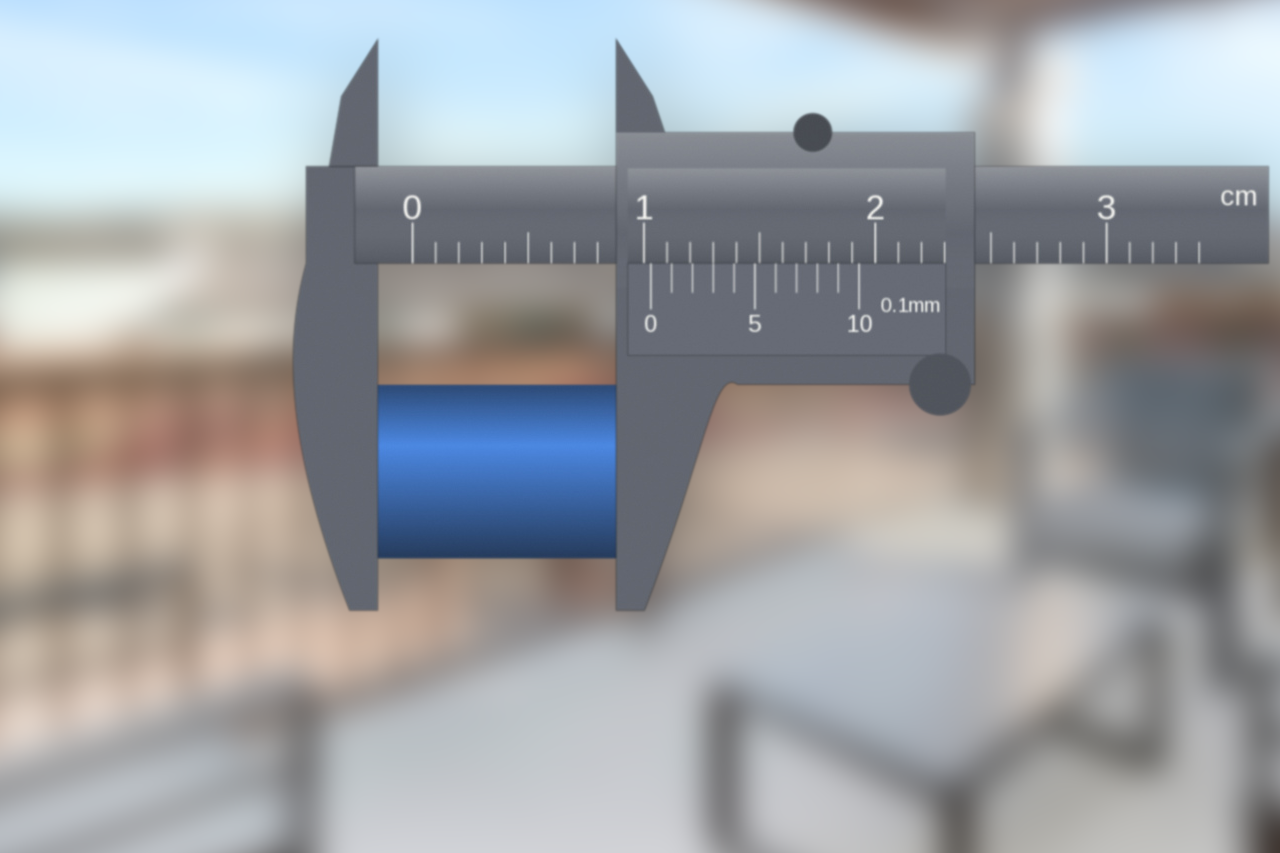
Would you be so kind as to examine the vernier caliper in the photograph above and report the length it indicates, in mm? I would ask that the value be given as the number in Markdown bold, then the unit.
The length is **10.3** mm
